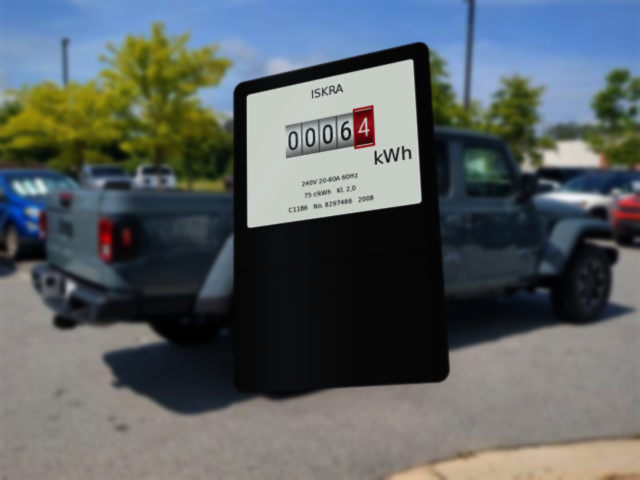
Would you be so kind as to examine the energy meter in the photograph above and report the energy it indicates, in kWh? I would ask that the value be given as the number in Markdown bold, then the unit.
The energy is **6.4** kWh
